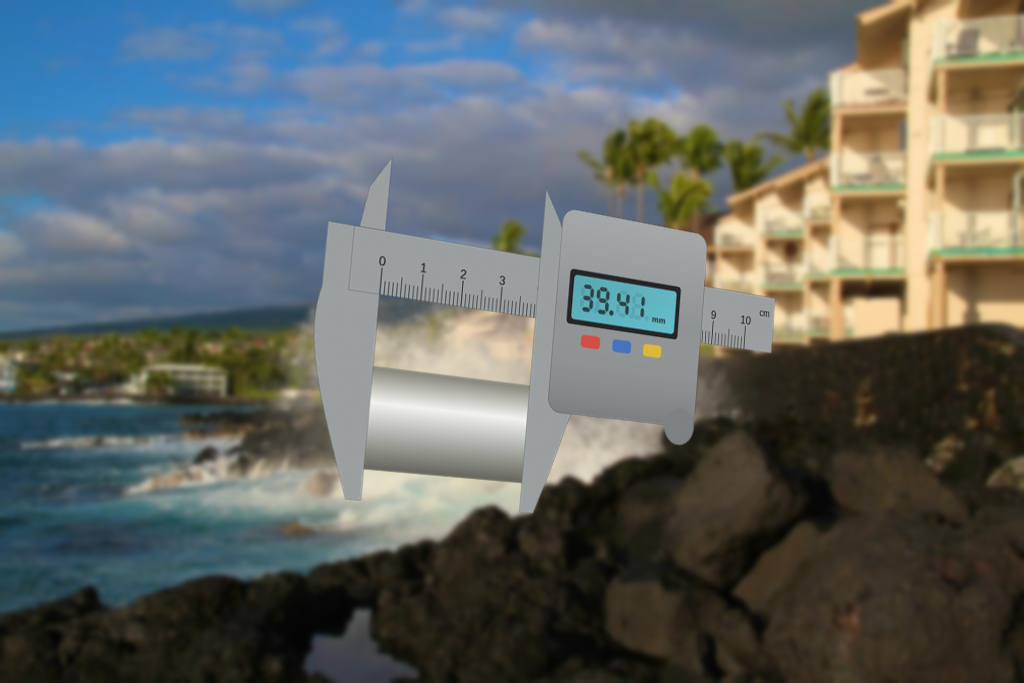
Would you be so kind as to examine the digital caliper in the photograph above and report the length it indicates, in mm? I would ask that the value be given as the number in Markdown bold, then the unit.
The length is **39.41** mm
